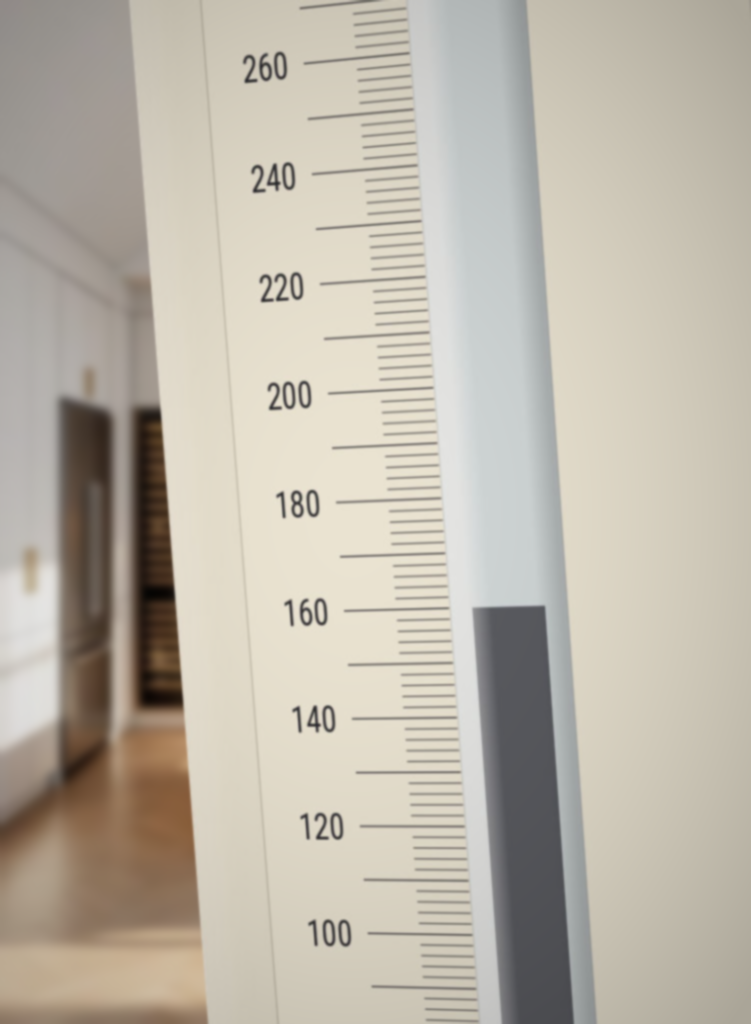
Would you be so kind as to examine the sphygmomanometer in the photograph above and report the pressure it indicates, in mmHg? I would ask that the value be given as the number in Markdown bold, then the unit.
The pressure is **160** mmHg
